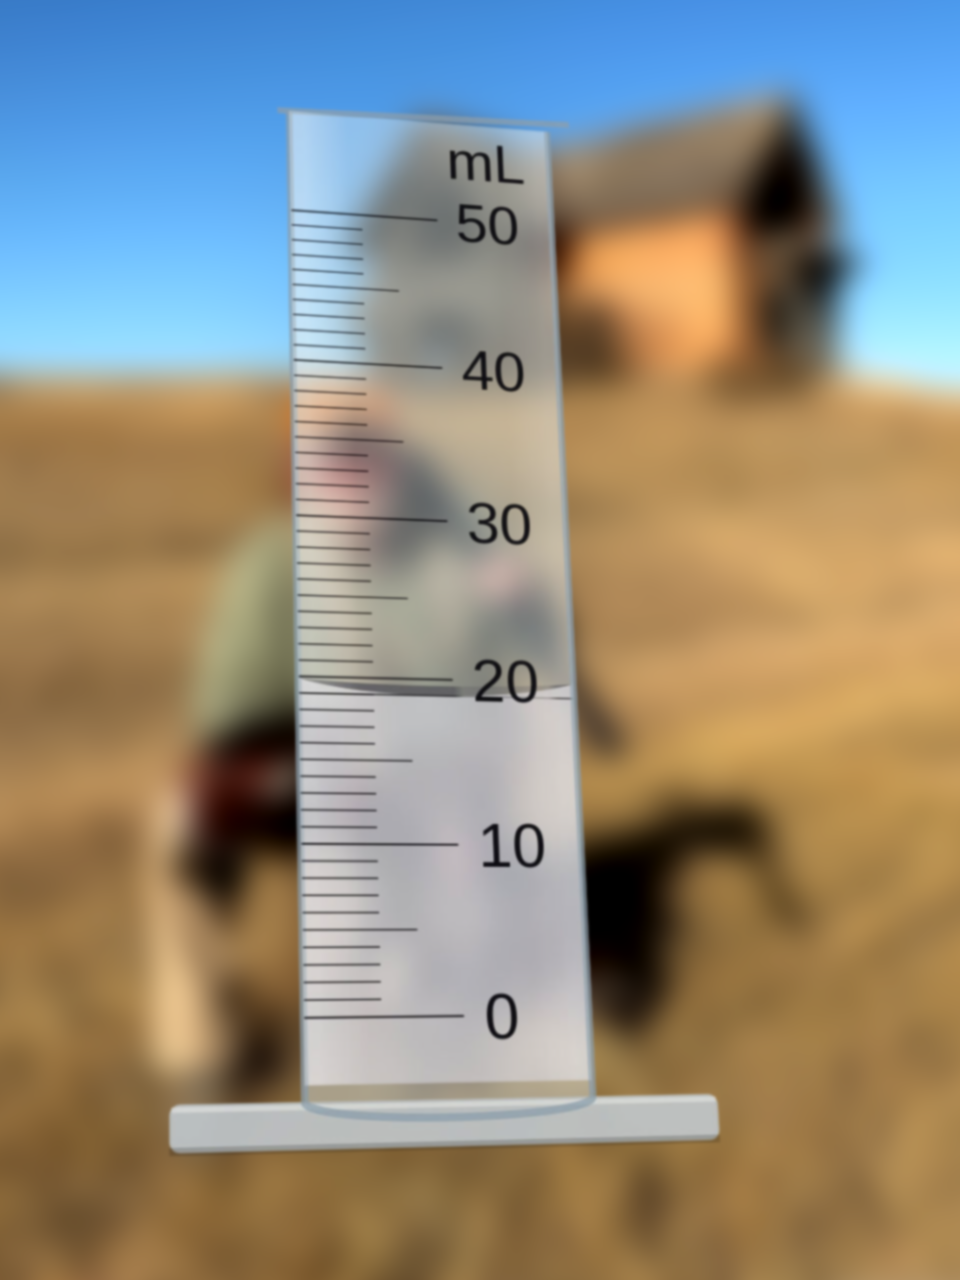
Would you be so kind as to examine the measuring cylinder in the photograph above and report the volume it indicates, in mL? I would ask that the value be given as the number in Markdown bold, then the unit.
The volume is **19** mL
